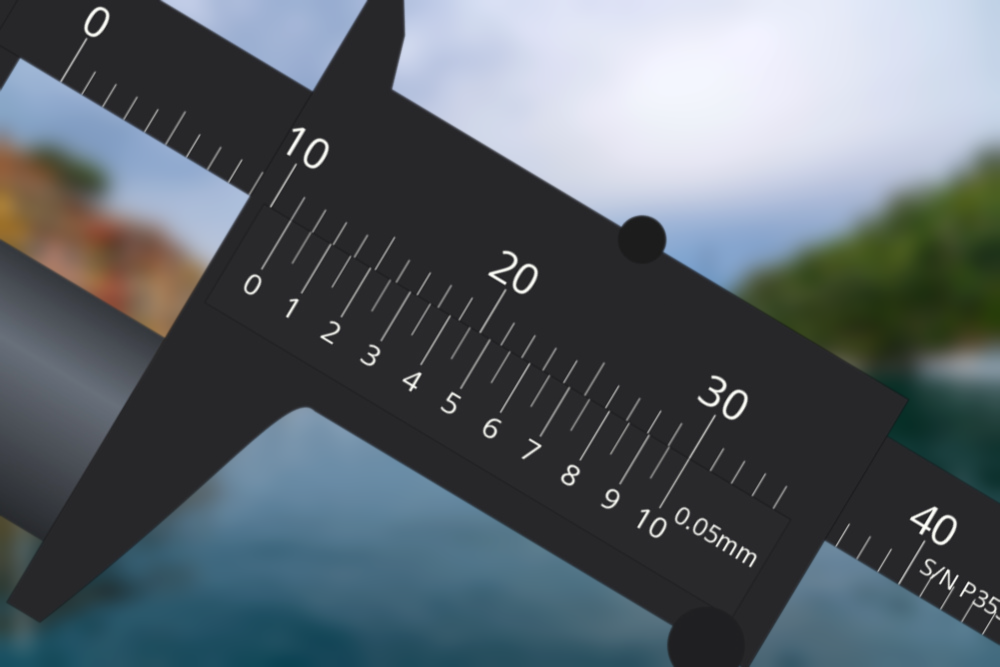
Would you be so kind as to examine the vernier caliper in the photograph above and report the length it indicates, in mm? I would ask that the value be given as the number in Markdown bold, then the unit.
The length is **11.0** mm
